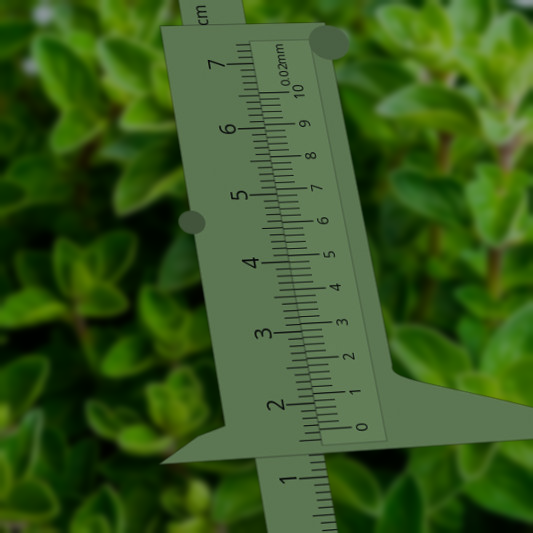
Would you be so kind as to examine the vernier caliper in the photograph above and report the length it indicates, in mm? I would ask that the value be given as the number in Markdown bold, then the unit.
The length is **16.4** mm
